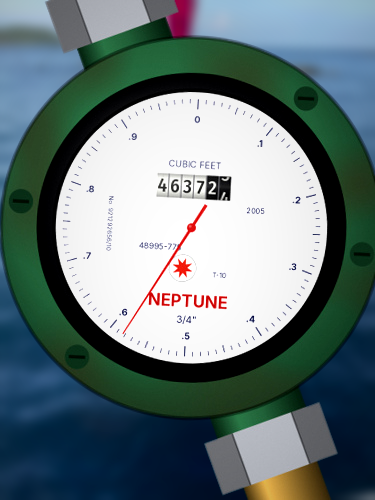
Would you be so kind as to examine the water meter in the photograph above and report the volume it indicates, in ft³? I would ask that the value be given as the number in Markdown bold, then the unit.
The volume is **463723.58** ft³
